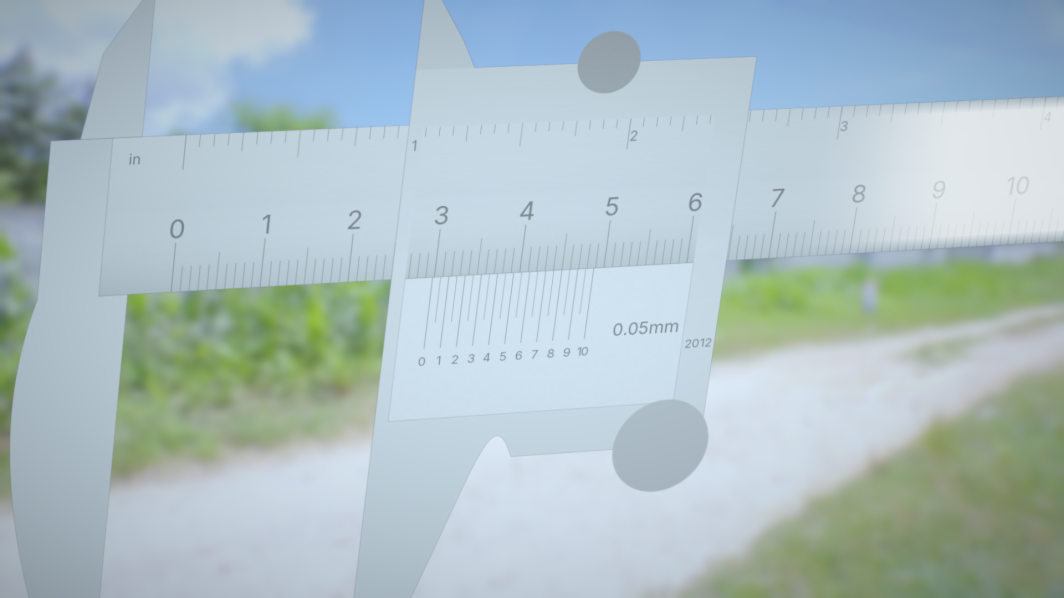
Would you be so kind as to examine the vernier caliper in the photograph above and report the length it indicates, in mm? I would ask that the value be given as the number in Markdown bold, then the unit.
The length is **29.8** mm
